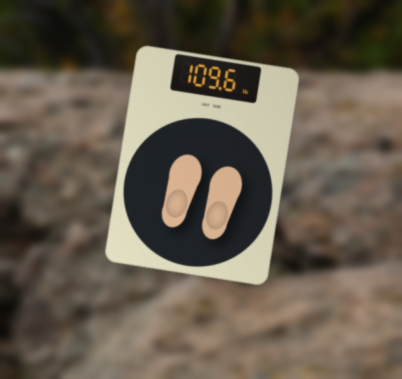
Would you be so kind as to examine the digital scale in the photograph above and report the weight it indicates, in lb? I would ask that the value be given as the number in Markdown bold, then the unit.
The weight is **109.6** lb
